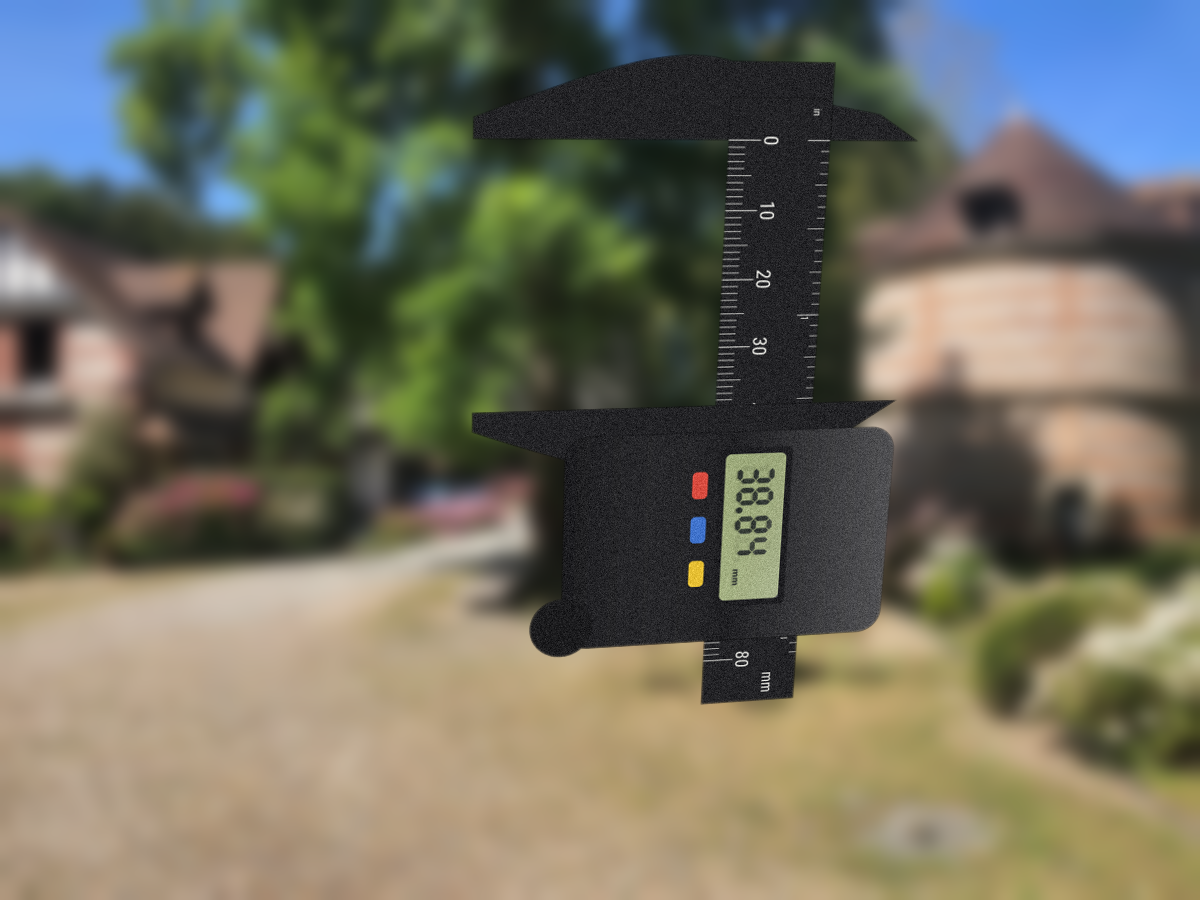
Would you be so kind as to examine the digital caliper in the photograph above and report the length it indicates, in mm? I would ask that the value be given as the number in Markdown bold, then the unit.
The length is **38.84** mm
